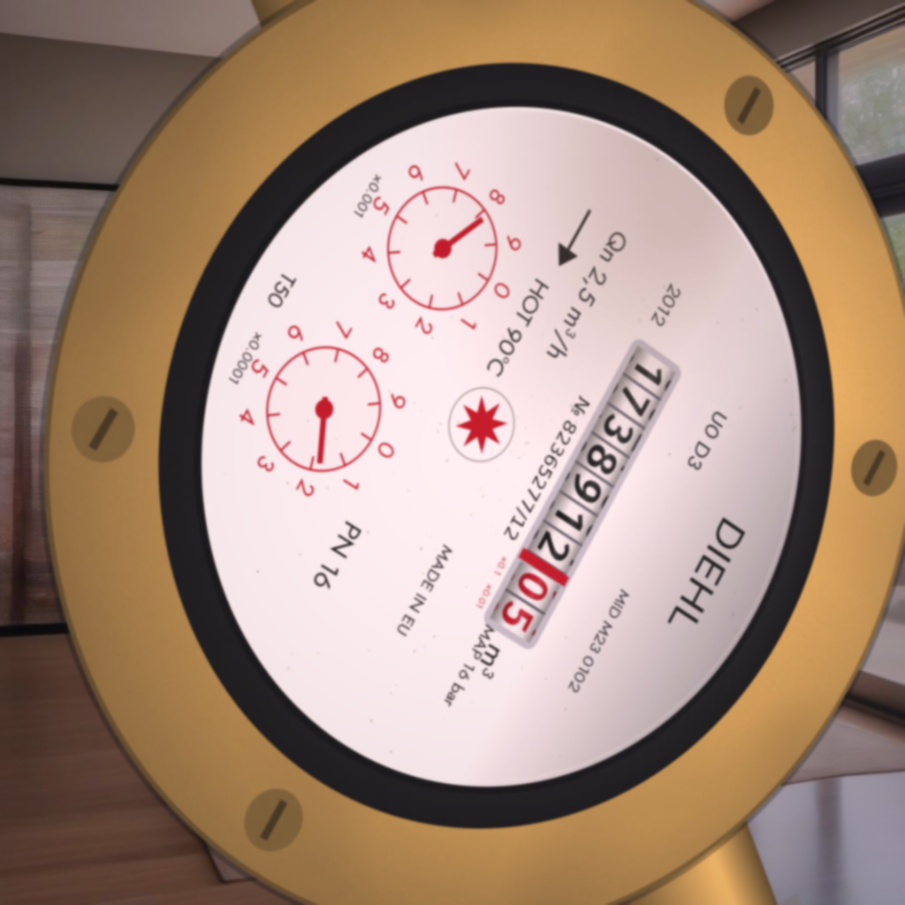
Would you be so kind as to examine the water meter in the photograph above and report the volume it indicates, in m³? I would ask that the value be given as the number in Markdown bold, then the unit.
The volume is **1738912.0581** m³
